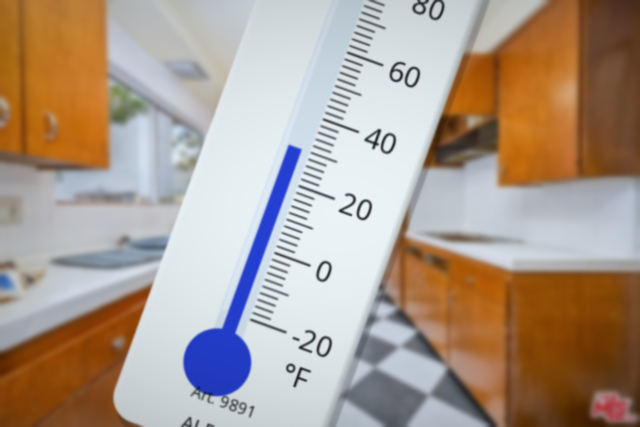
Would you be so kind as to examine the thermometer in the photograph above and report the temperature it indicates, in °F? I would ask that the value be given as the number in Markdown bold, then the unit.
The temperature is **30** °F
